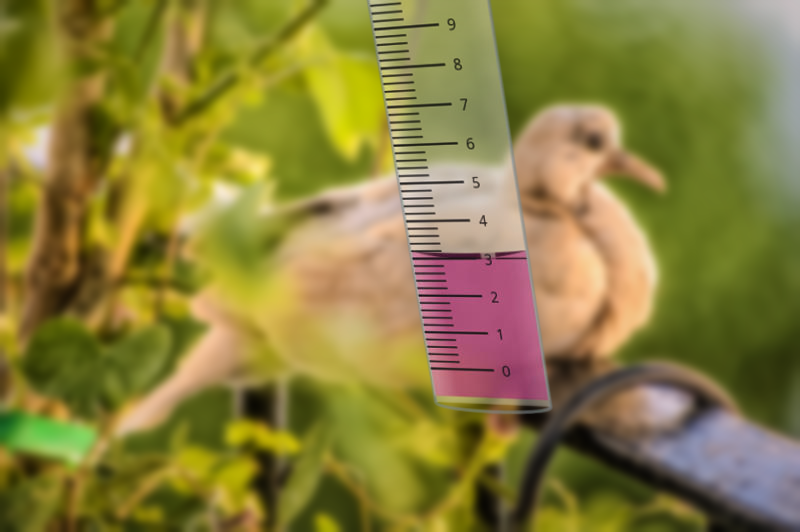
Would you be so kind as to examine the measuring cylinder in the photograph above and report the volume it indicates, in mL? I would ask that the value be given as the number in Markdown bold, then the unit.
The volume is **3** mL
